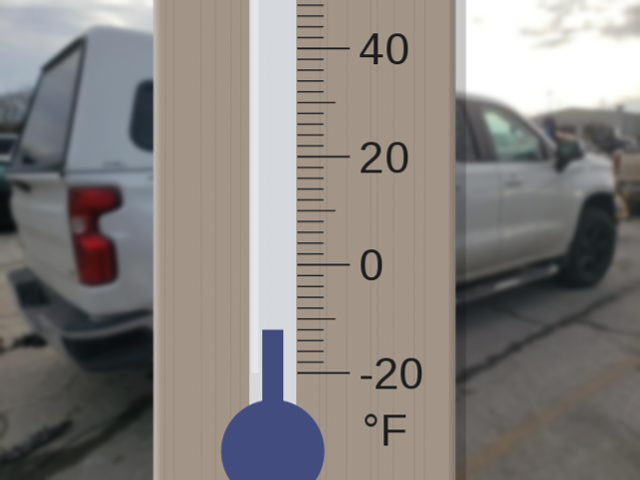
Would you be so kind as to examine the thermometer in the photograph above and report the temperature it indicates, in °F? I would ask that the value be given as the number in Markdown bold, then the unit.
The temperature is **-12** °F
